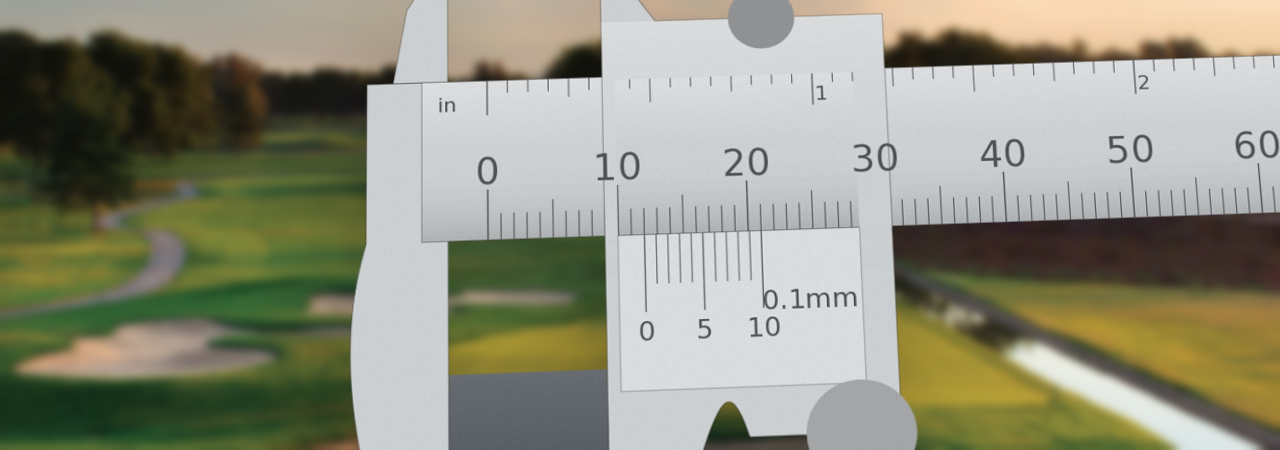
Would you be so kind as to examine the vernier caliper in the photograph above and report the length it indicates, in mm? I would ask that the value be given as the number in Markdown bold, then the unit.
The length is **12.0** mm
